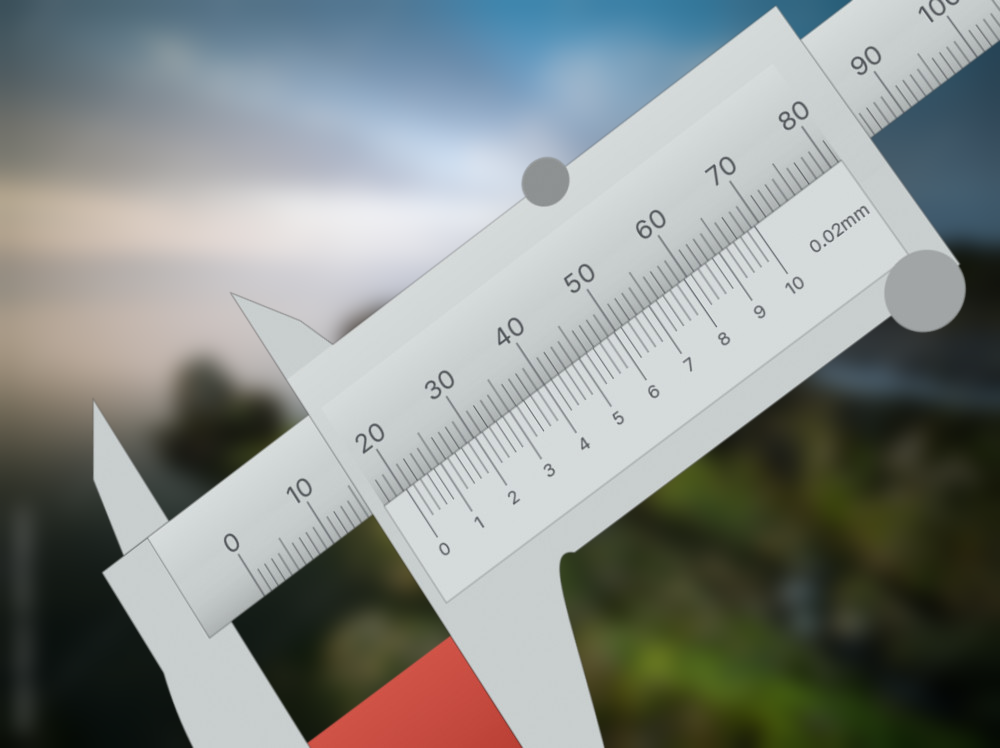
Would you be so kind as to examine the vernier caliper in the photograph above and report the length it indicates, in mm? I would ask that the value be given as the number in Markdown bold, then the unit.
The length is **20.4** mm
